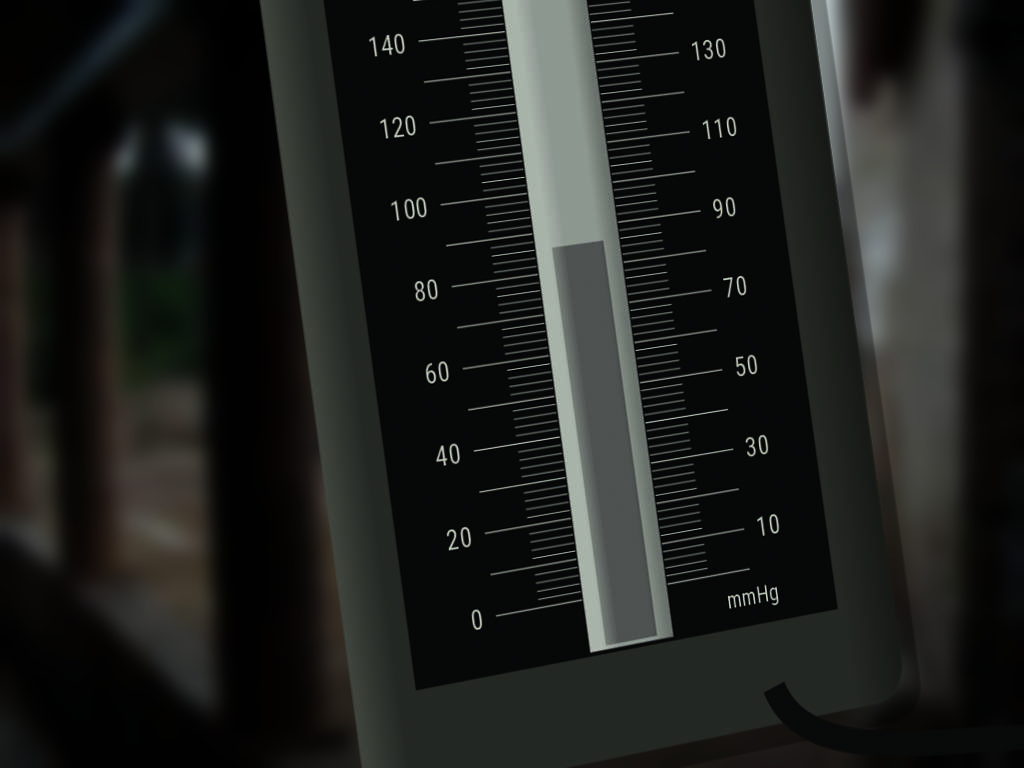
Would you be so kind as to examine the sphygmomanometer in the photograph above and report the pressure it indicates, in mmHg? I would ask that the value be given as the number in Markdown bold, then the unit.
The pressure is **86** mmHg
